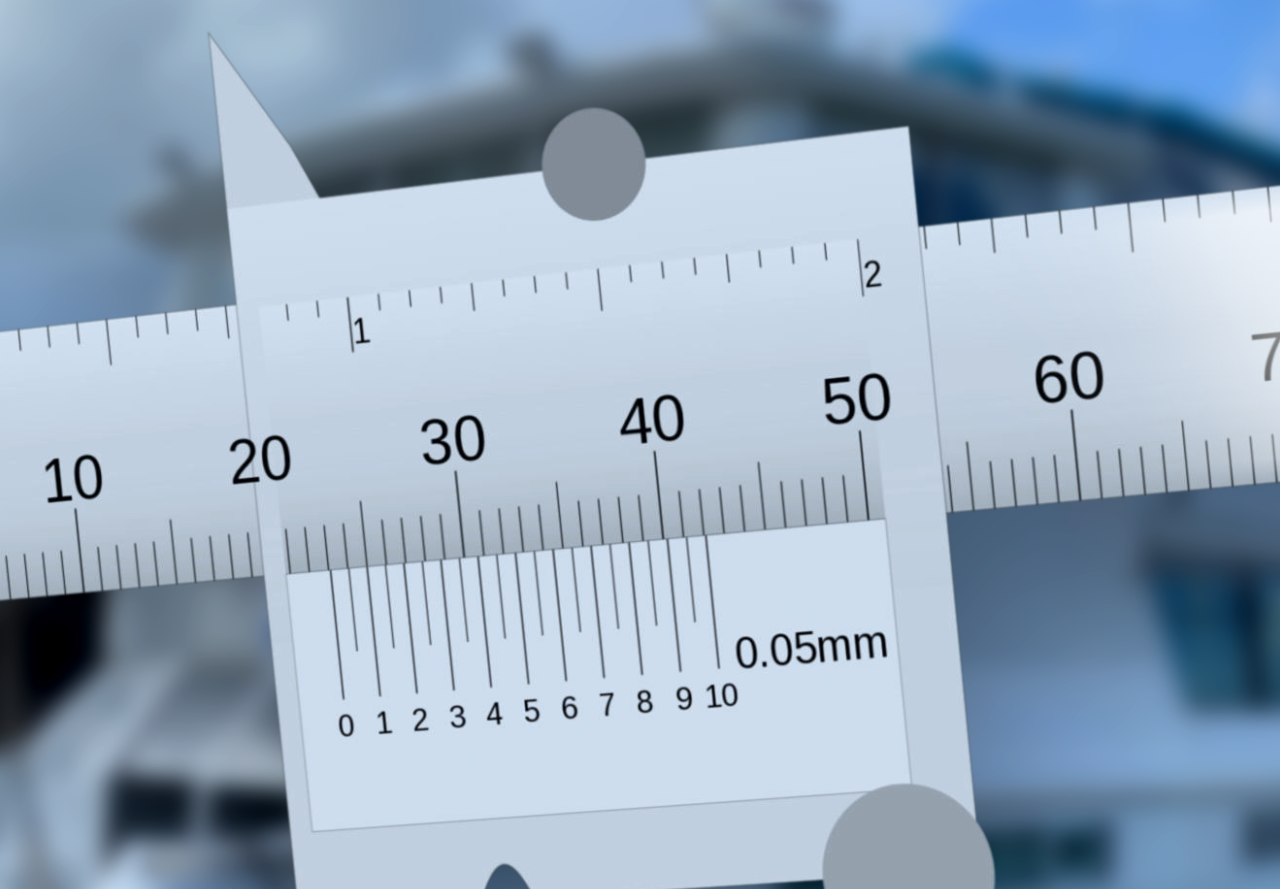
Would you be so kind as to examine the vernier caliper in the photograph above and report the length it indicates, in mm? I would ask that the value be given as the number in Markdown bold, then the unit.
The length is **23.1** mm
